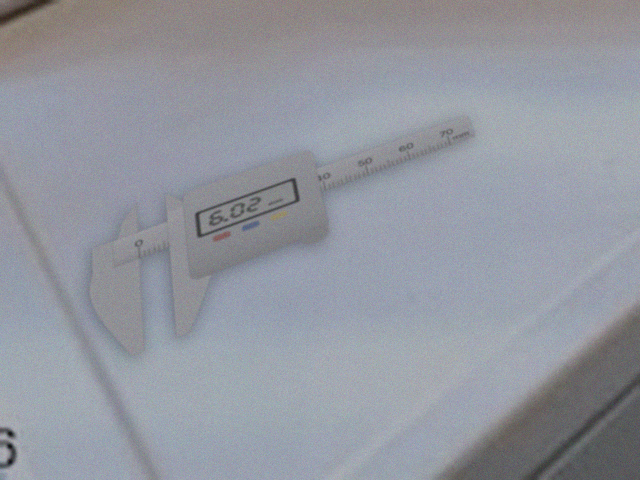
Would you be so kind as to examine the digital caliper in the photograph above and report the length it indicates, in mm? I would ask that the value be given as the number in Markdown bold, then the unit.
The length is **6.02** mm
